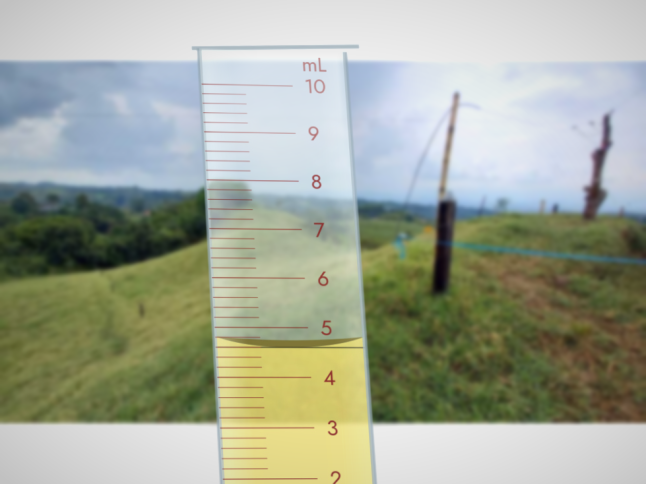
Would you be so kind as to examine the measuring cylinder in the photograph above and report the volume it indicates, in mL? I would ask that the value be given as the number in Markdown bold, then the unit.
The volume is **4.6** mL
